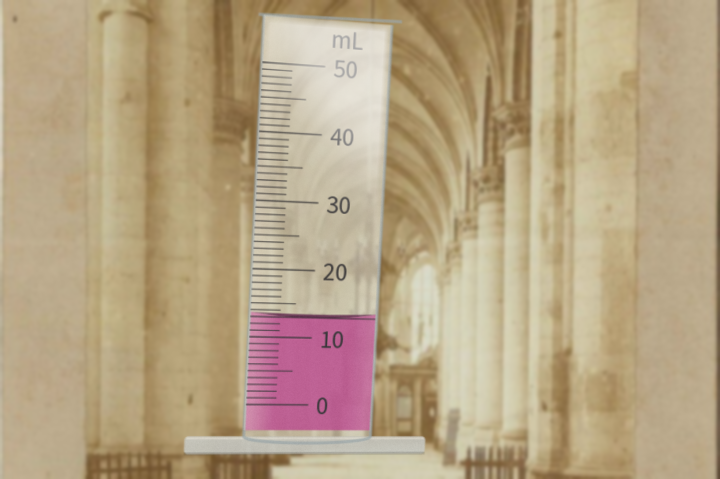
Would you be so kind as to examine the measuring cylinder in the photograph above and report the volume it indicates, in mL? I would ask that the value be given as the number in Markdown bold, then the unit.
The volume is **13** mL
